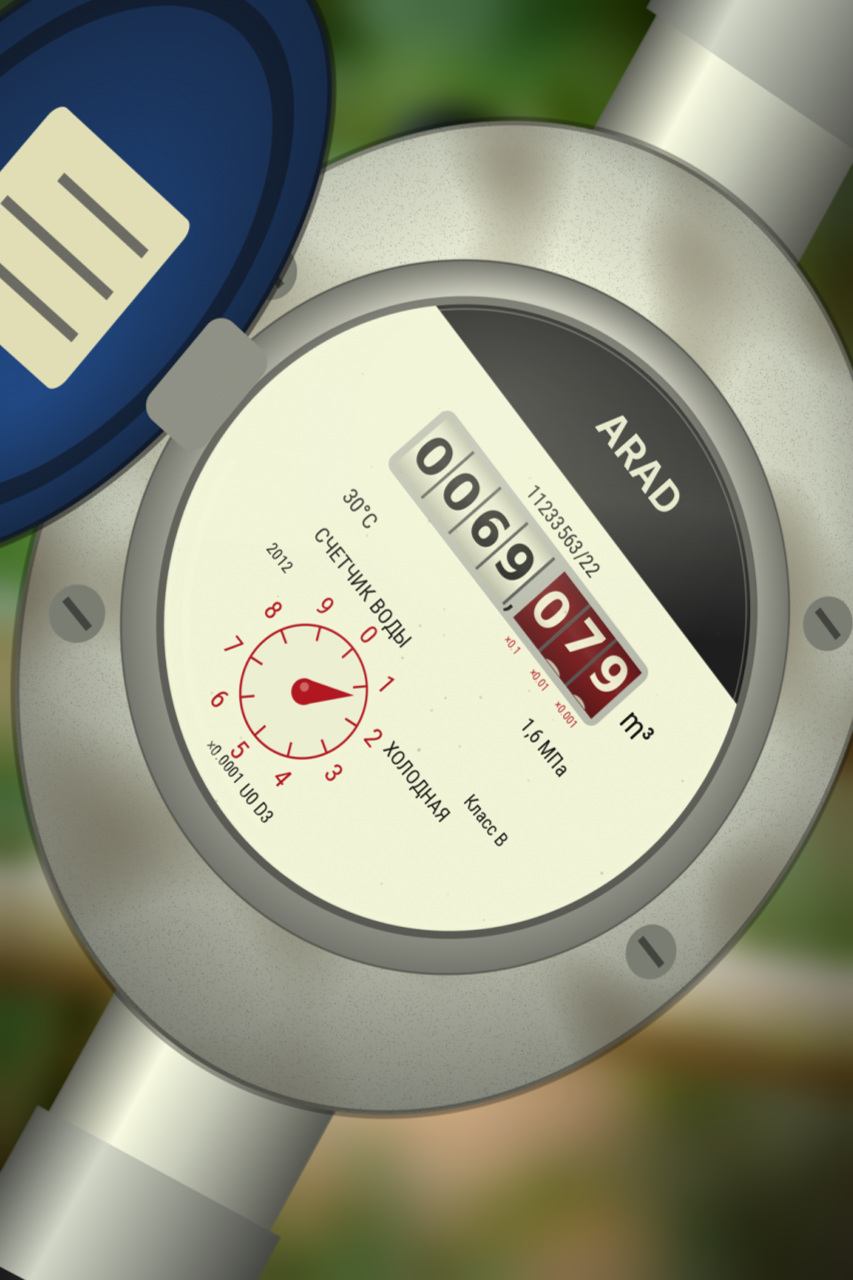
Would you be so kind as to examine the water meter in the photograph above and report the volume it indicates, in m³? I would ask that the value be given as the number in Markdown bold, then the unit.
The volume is **69.0791** m³
